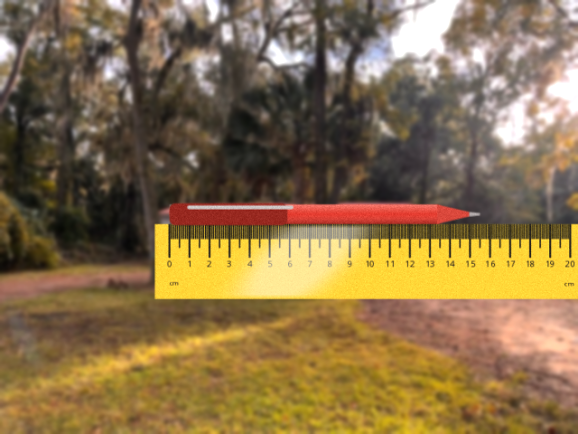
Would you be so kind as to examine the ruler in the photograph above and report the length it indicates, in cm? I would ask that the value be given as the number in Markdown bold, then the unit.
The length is **15.5** cm
